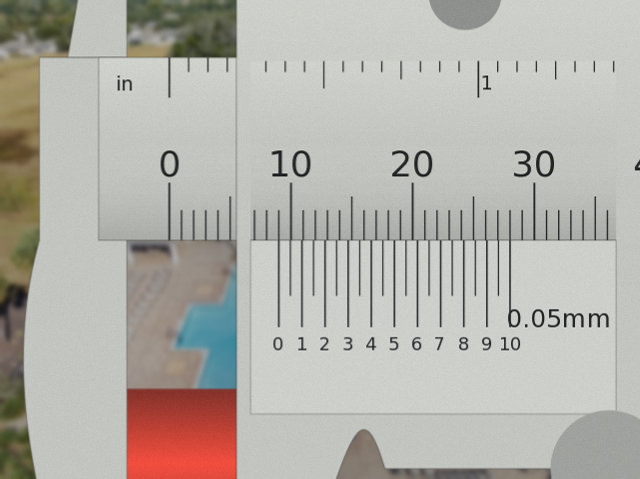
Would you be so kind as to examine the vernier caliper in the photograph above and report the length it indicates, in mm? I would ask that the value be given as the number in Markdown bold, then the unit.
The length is **9.0** mm
